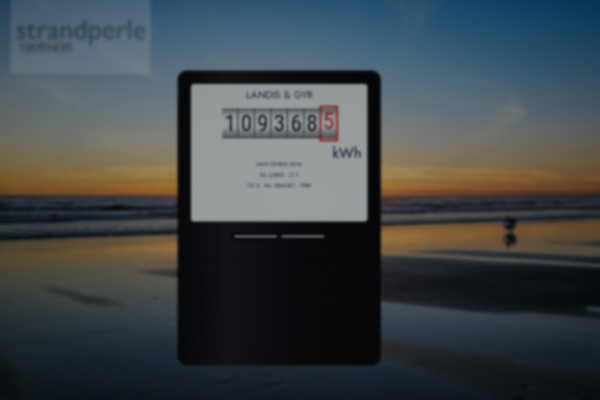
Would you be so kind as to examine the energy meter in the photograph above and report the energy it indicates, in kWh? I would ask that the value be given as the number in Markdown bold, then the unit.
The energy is **109368.5** kWh
